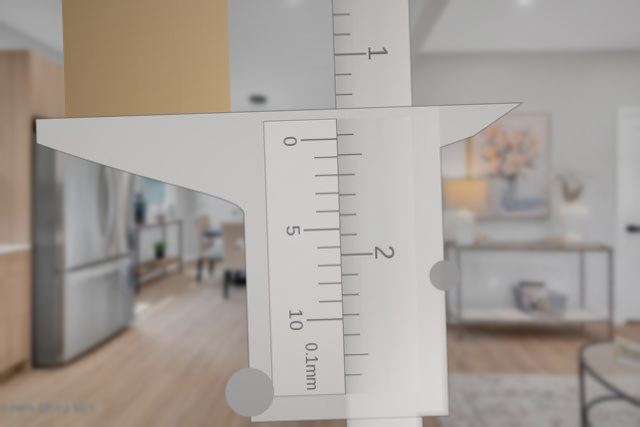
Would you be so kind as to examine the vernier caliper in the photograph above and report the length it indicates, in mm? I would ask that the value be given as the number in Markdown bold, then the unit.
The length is **14.2** mm
